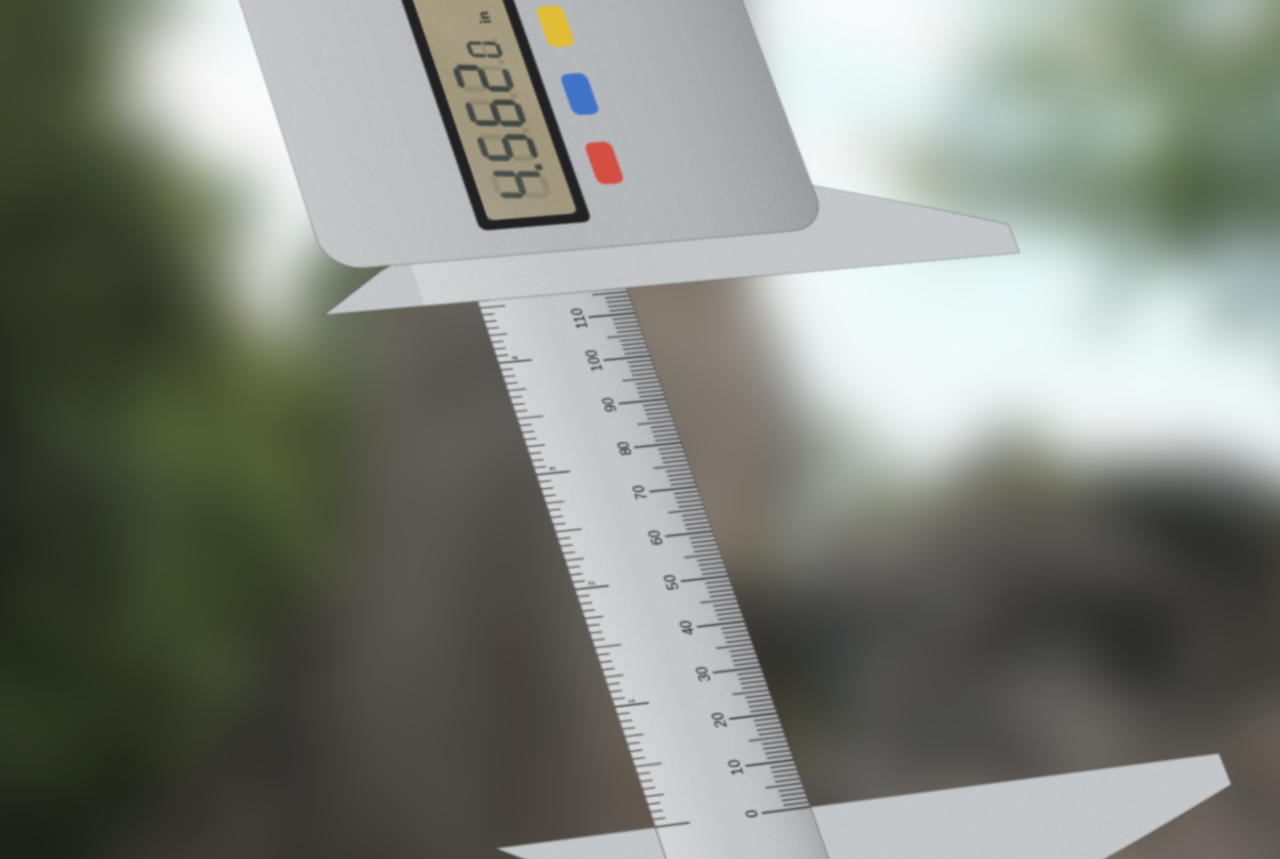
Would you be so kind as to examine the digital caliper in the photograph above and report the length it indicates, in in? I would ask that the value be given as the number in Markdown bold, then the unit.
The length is **4.5620** in
